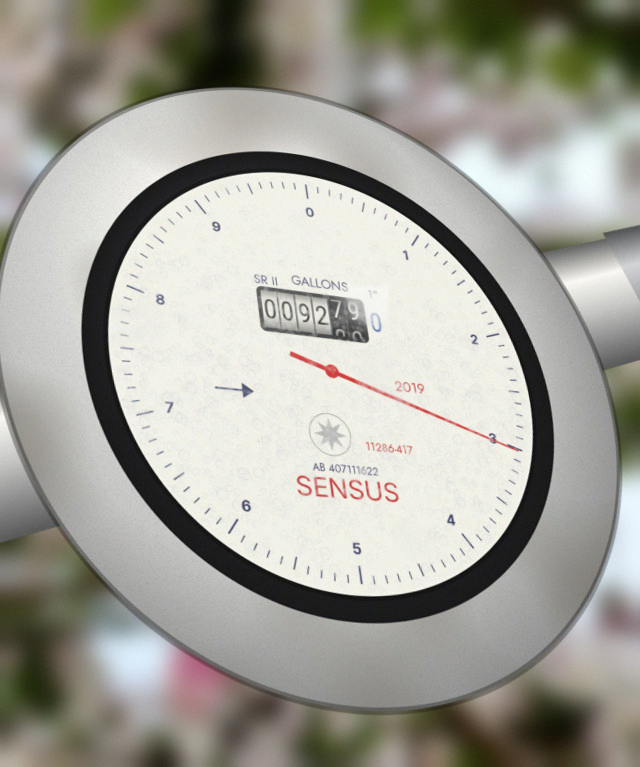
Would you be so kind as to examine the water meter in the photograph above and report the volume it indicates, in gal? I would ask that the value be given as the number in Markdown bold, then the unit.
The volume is **92793.0** gal
